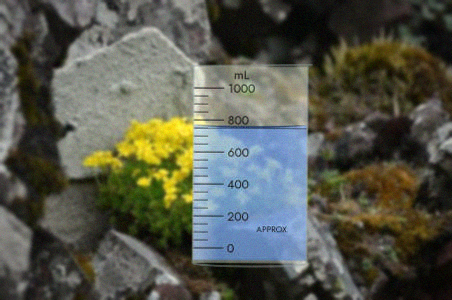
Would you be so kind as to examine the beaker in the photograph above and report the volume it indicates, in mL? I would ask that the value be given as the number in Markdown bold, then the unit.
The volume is **750** mL
